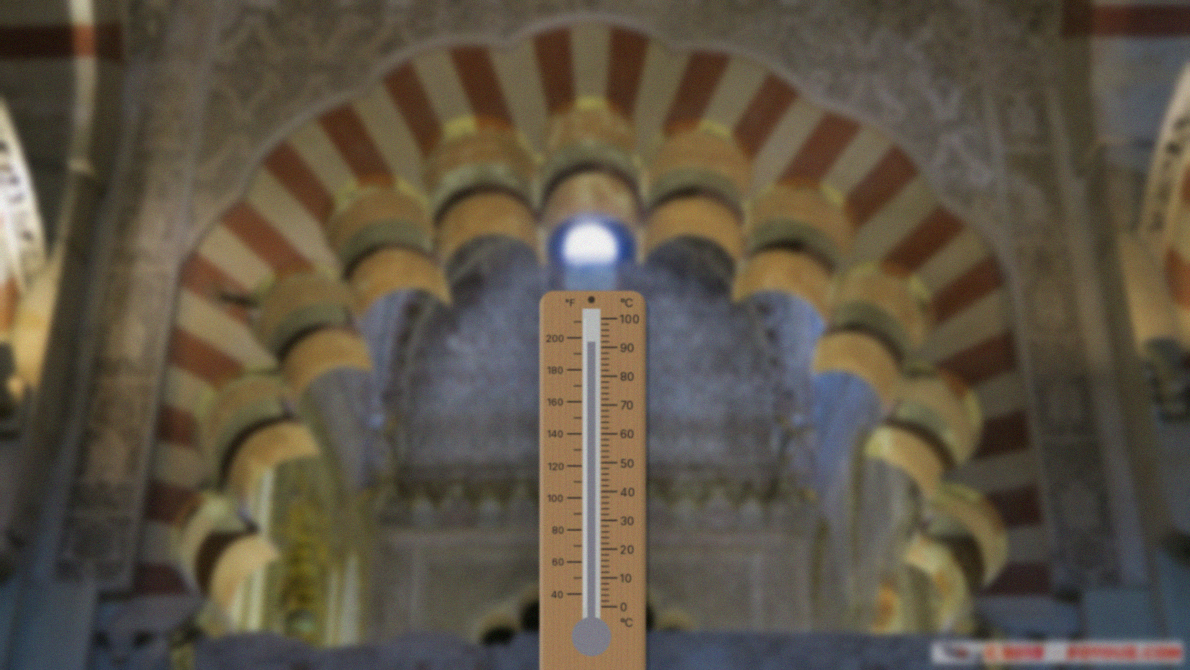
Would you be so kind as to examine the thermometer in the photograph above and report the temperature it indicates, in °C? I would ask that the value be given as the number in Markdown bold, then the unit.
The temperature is **92** °C
